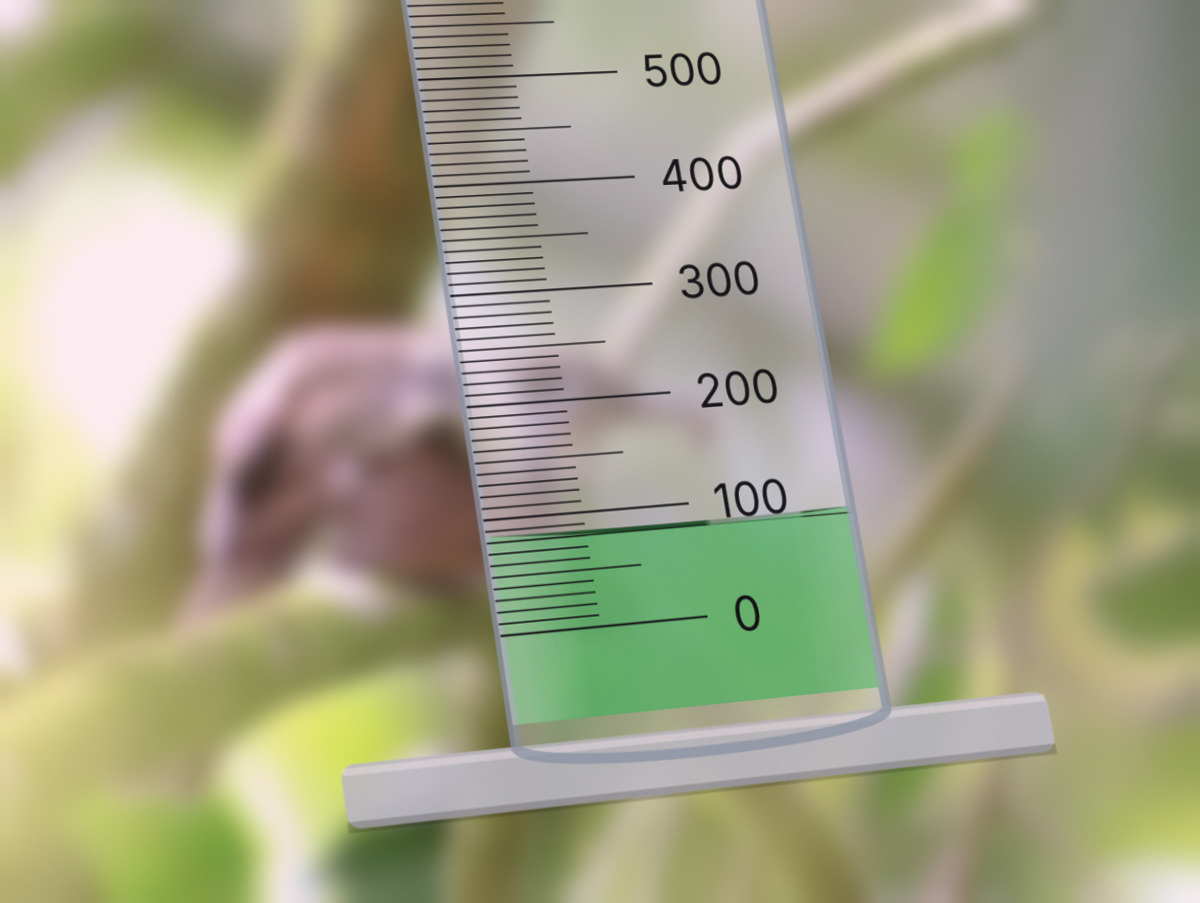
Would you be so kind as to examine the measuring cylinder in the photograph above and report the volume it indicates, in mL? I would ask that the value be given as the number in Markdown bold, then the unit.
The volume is **80** mL
